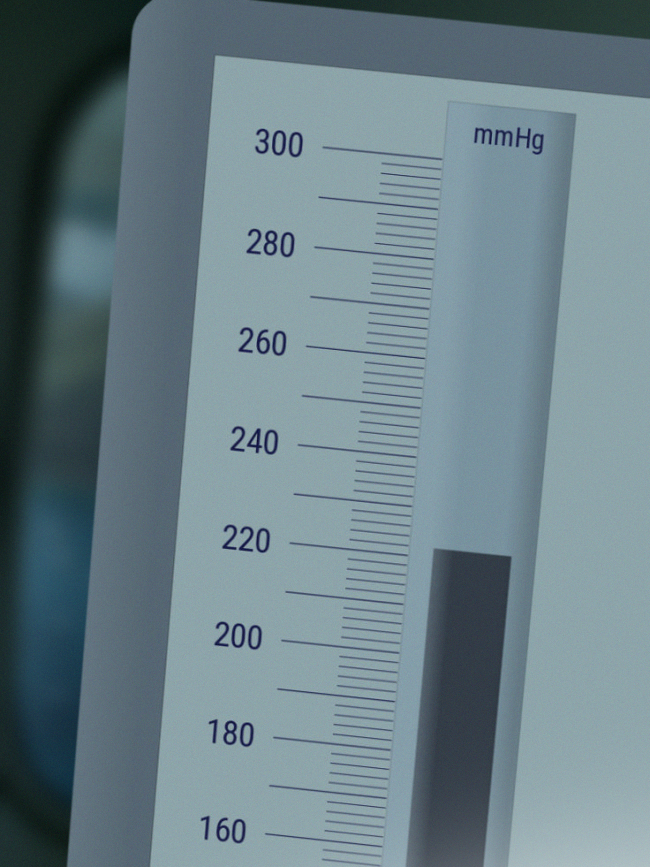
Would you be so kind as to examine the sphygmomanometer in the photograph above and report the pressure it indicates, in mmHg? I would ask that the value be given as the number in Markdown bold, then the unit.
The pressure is **222** mmHg
